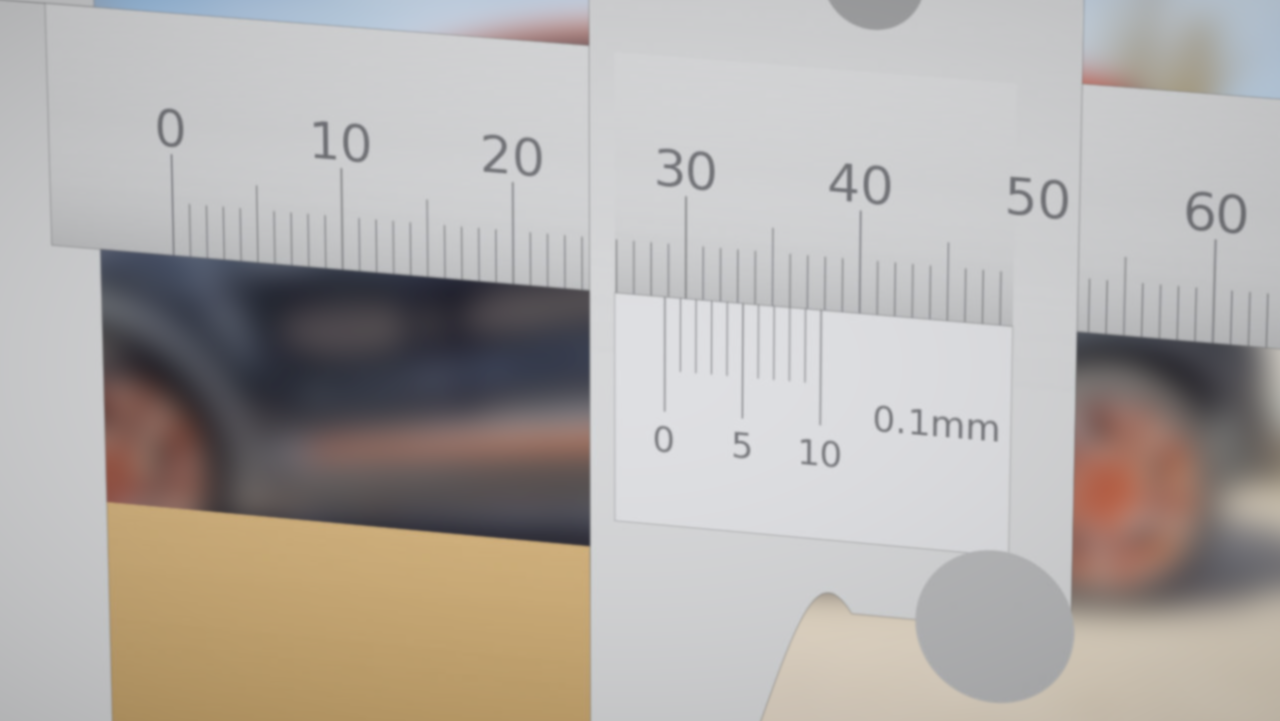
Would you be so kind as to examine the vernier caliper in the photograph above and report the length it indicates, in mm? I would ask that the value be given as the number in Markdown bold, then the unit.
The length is **28.8** mm
